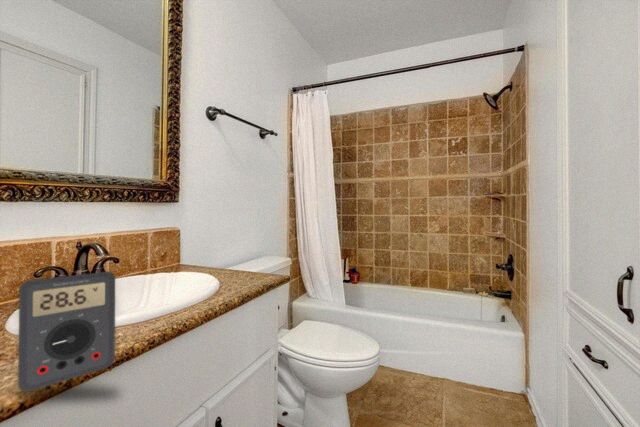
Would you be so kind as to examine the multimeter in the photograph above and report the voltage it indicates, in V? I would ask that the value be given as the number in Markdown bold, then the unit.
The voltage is **28.6** V
